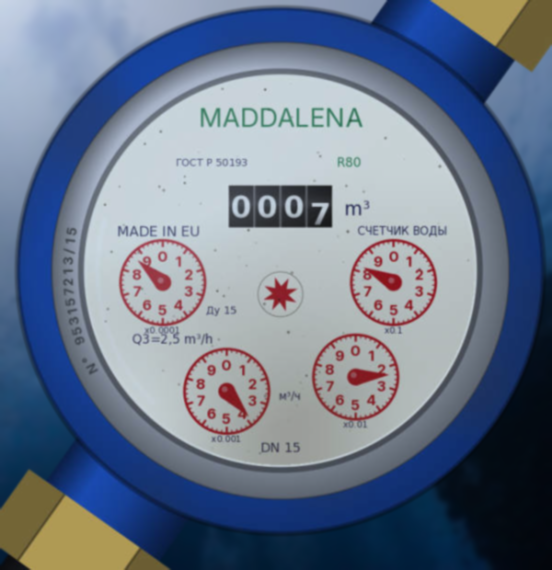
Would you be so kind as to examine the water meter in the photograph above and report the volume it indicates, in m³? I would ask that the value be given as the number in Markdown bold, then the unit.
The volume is **6.8238** m³
